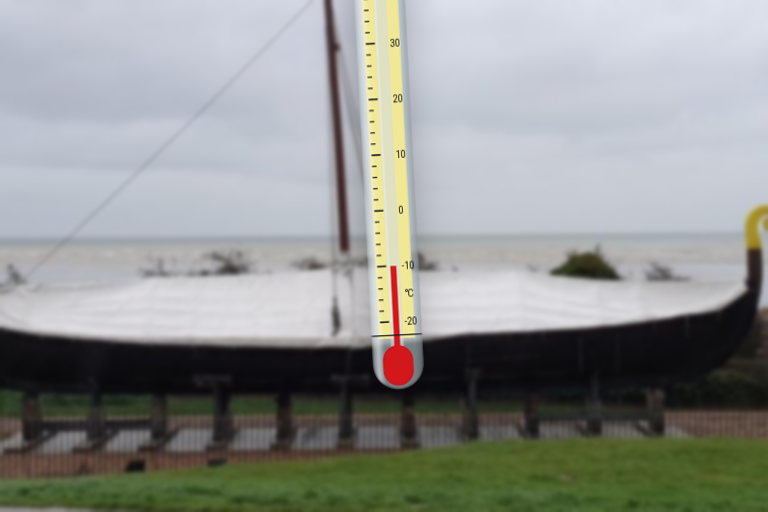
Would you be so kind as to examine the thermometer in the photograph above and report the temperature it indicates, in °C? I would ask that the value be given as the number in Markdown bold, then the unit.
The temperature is **-10** °C
